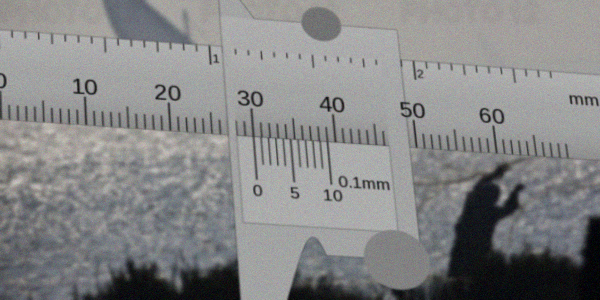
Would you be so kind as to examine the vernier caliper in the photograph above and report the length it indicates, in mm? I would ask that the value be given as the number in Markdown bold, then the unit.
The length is **30.0** mm
